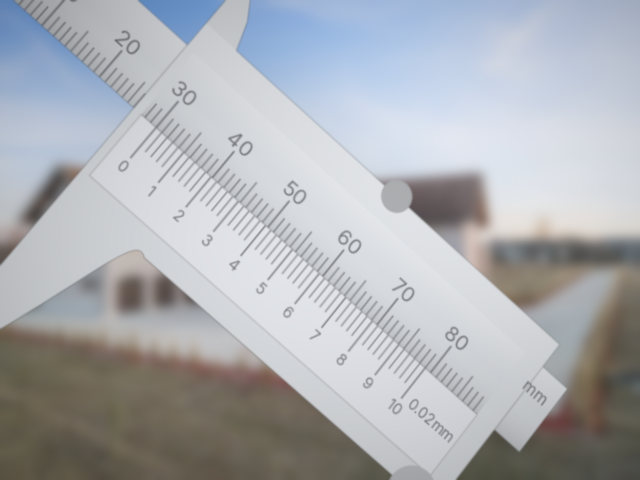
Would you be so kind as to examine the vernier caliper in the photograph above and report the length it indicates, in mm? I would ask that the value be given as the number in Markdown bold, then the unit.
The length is **30.0** mm
